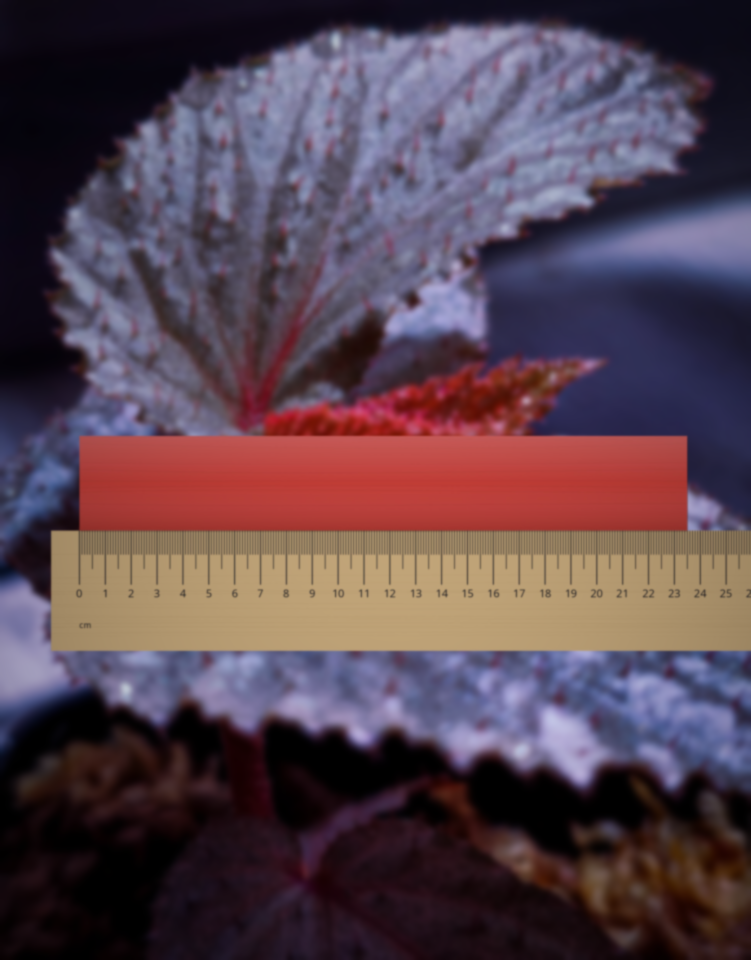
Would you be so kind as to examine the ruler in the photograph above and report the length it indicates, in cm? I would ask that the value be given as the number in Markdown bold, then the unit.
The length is **23.5** cm
